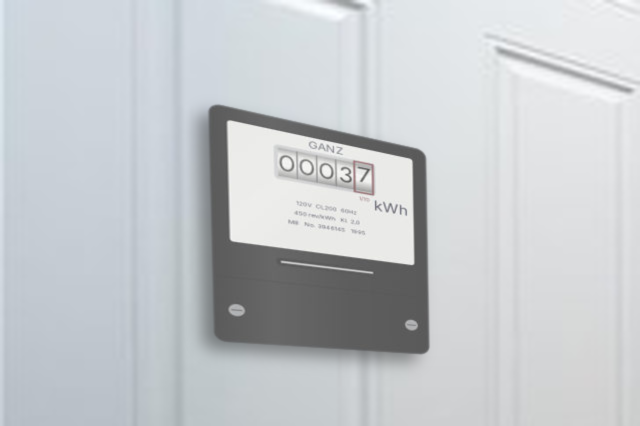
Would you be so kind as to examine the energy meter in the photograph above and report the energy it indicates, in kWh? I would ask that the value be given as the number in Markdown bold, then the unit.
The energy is **3.7** kWh
